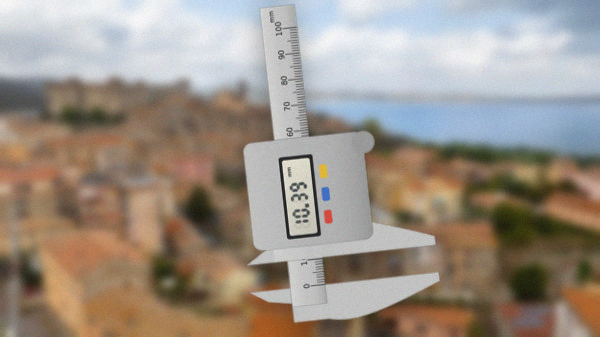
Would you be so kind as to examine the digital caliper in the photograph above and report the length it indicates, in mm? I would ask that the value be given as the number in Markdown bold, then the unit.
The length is **10.39** mm
